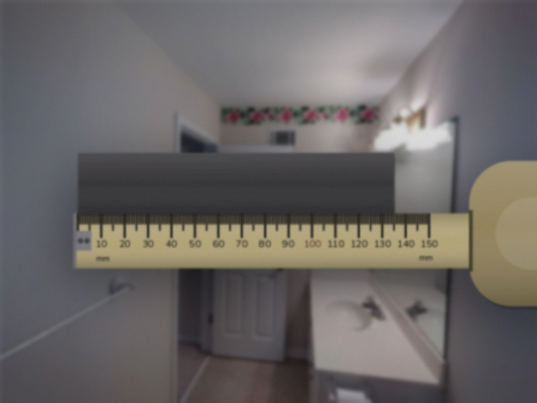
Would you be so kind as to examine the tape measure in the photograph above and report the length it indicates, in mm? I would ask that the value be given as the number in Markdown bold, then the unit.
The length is **135** mm
